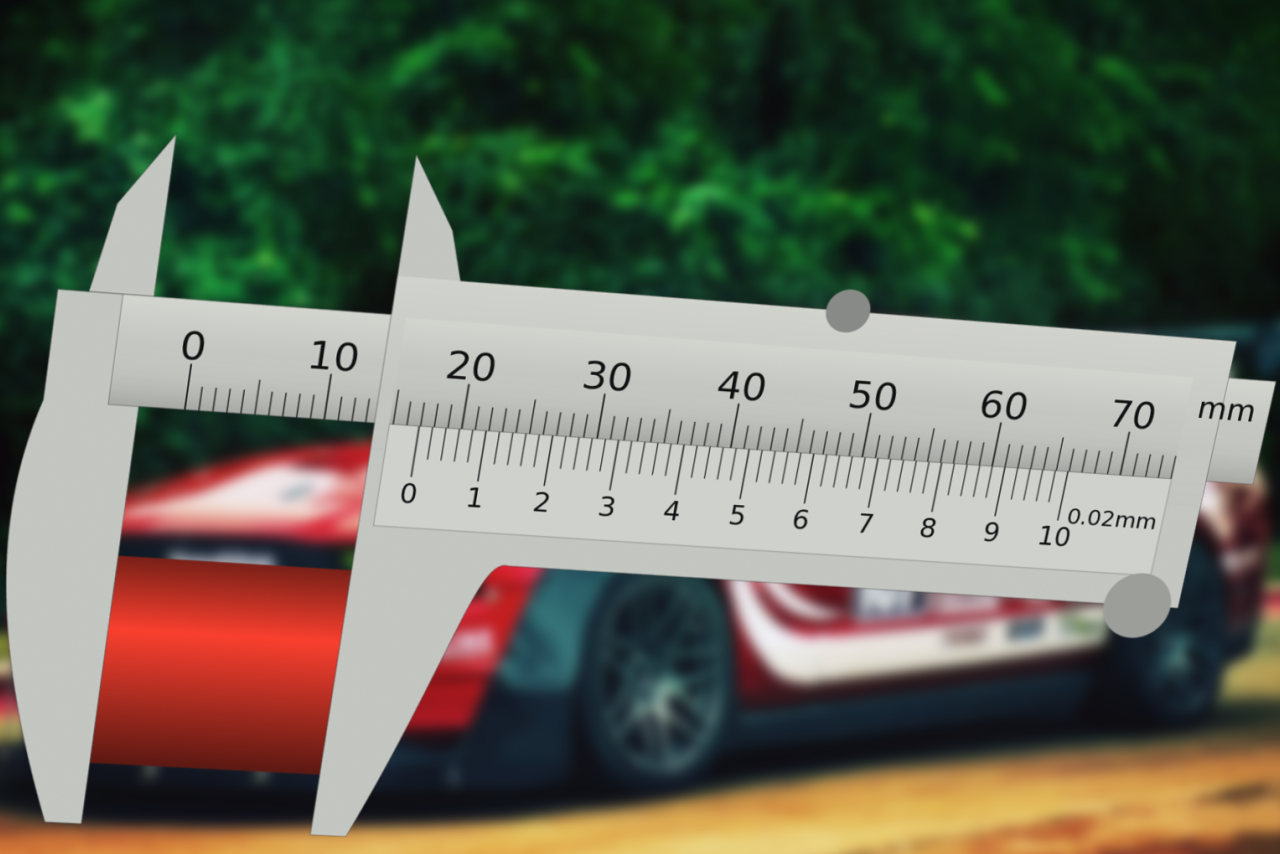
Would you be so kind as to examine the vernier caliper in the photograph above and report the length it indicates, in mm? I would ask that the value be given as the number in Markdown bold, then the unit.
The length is **16.9** mm
